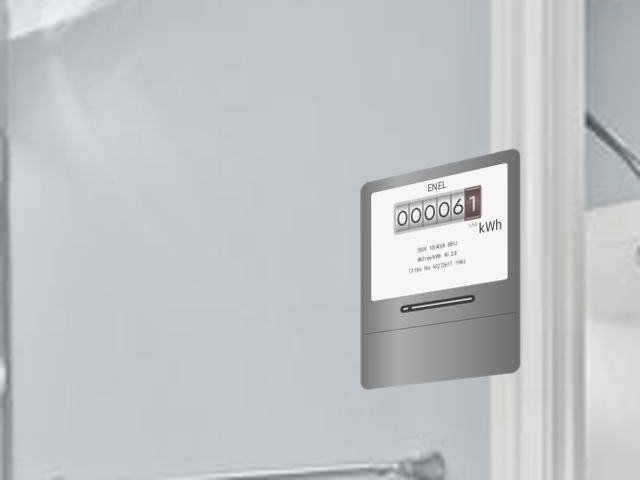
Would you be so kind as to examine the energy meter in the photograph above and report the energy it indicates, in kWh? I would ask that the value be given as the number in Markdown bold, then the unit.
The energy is **6.1** kWh
